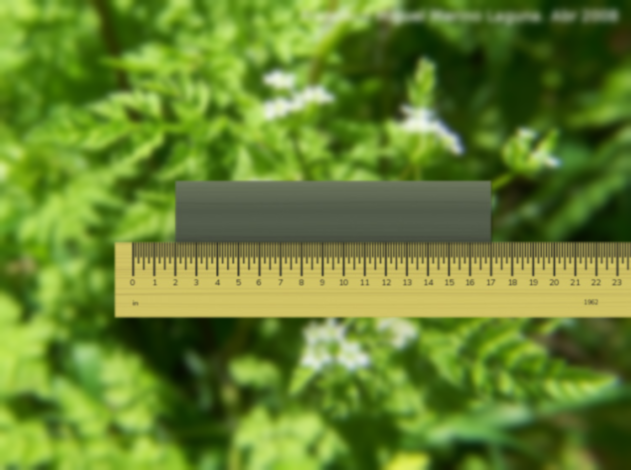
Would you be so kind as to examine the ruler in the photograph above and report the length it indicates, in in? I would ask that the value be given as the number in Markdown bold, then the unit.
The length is **15** in
